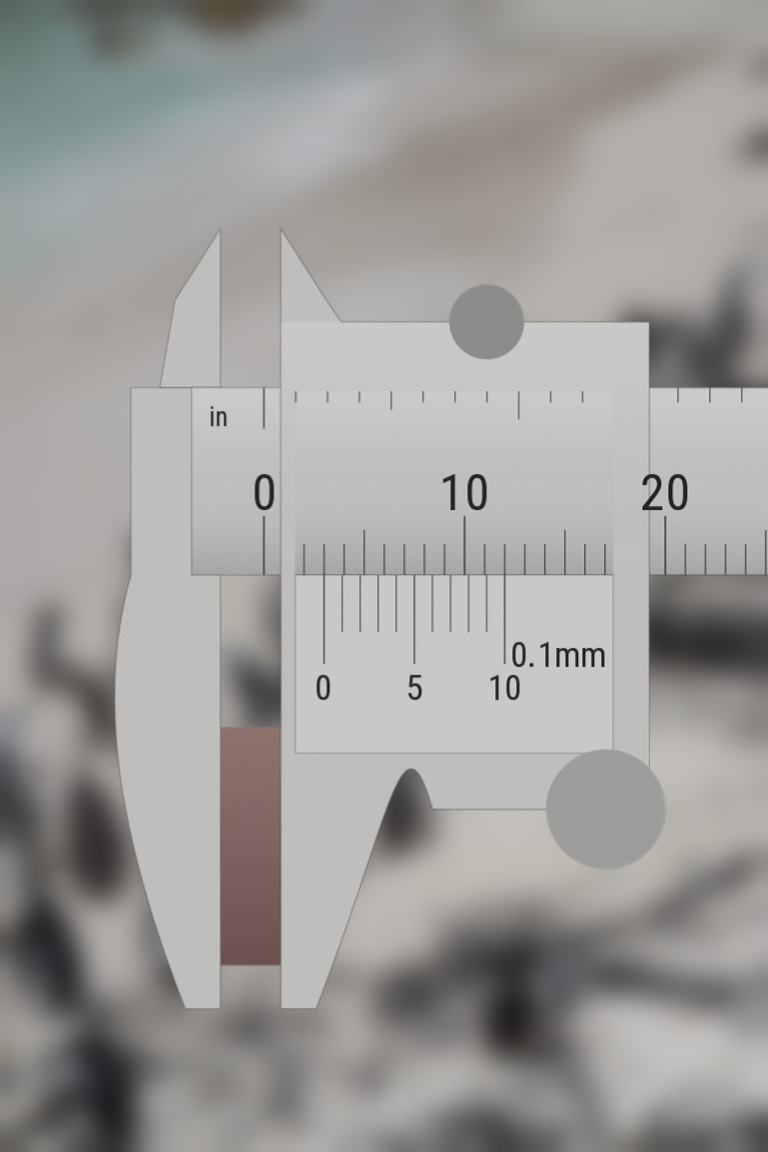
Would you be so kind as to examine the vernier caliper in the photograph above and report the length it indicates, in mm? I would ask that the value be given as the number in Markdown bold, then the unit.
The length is **3.0** mm
